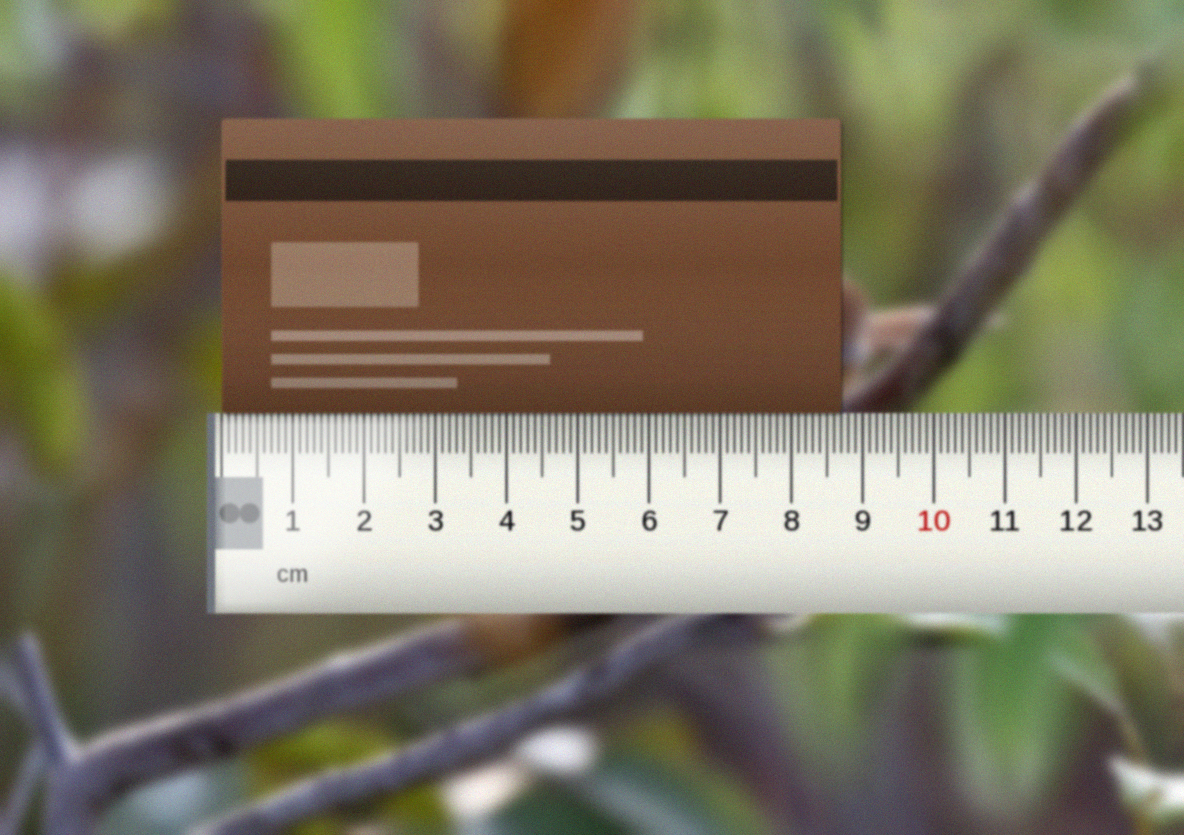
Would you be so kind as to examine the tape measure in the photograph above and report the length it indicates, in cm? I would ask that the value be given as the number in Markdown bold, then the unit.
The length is **8.7** cm
